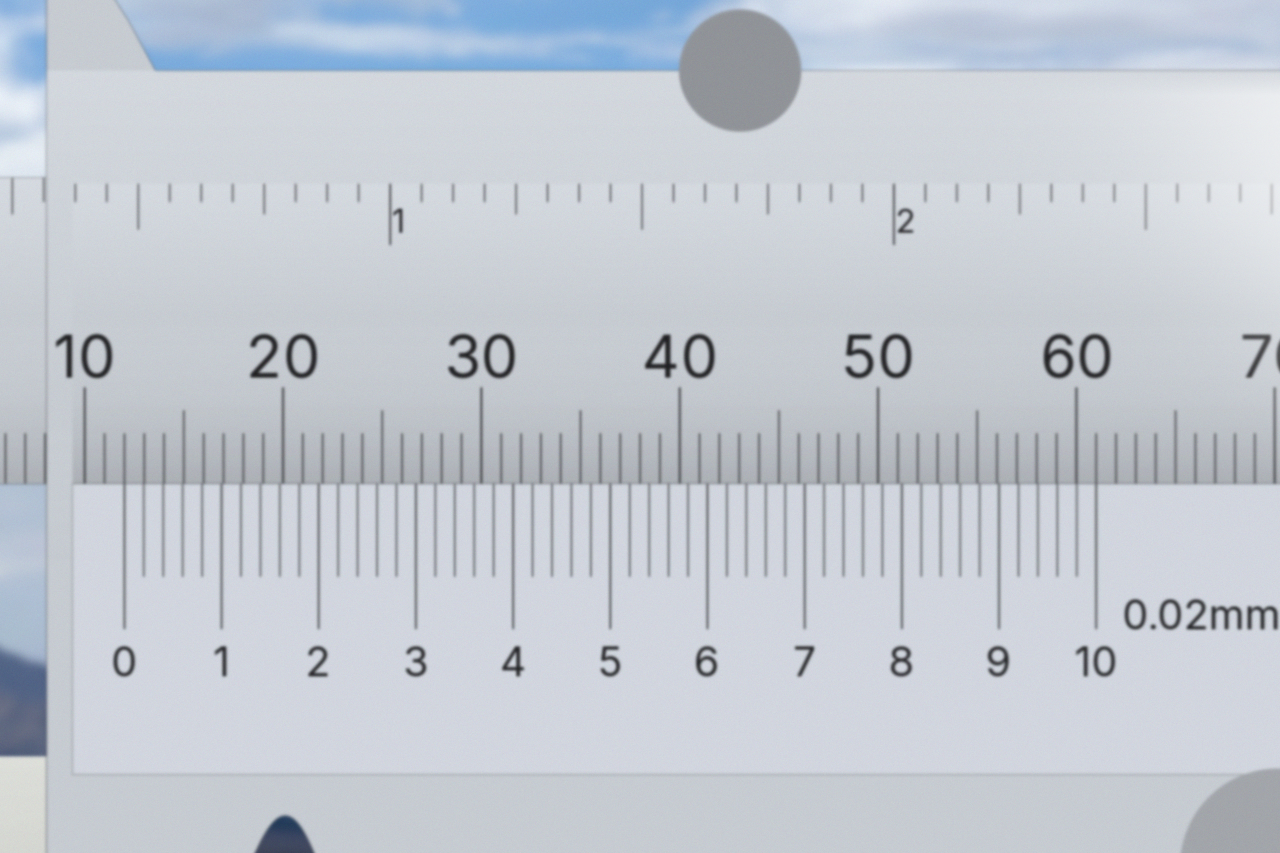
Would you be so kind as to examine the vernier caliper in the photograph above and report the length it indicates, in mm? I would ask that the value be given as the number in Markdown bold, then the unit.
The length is **12.0** mm
